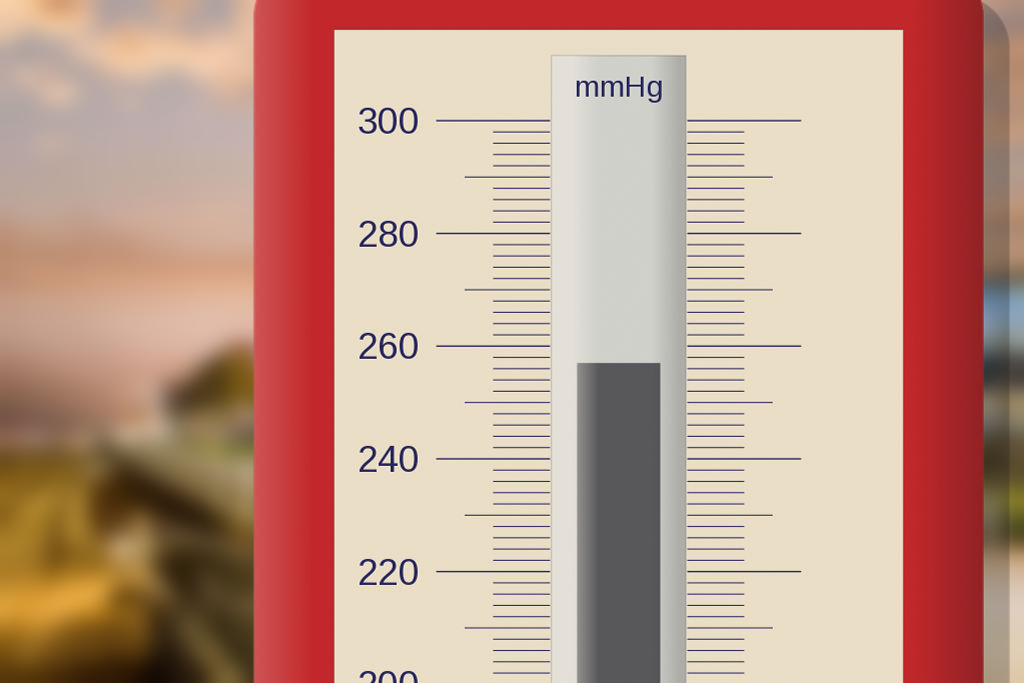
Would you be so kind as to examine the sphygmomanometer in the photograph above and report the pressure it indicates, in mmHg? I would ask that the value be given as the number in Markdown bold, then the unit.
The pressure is **257** mmHg
